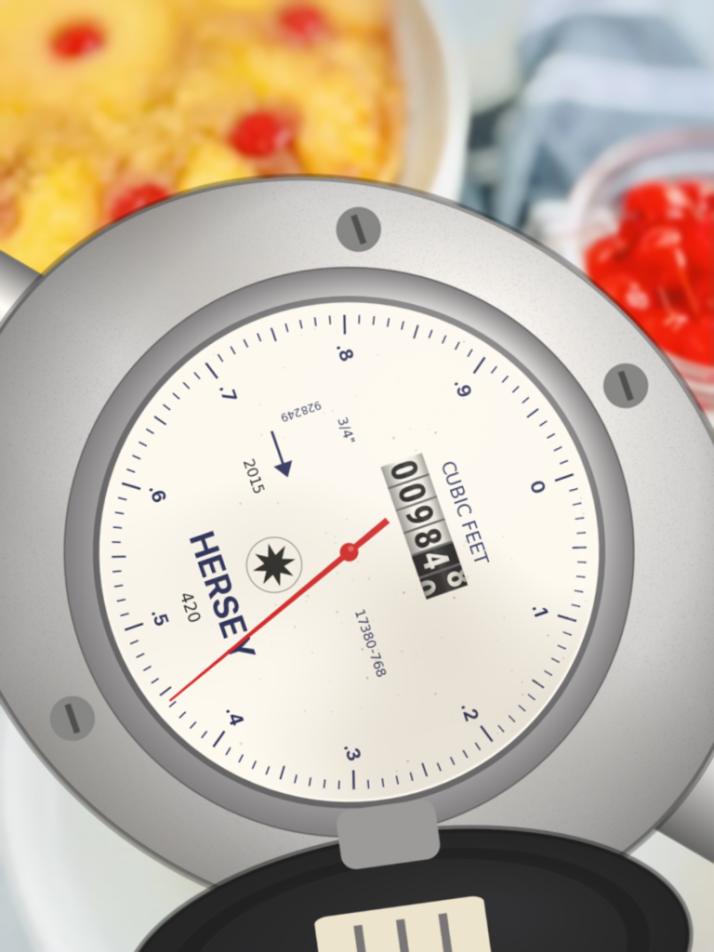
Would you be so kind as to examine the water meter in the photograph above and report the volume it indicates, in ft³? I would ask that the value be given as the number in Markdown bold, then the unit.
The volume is **9848.44** ft³
